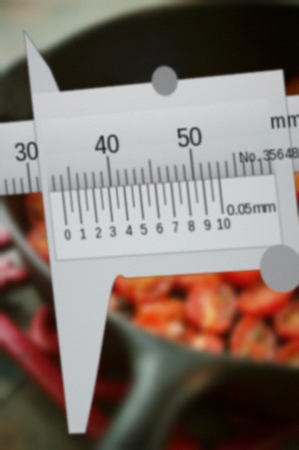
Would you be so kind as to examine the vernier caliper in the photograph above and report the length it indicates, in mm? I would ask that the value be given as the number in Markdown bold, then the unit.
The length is **34.0** mm
